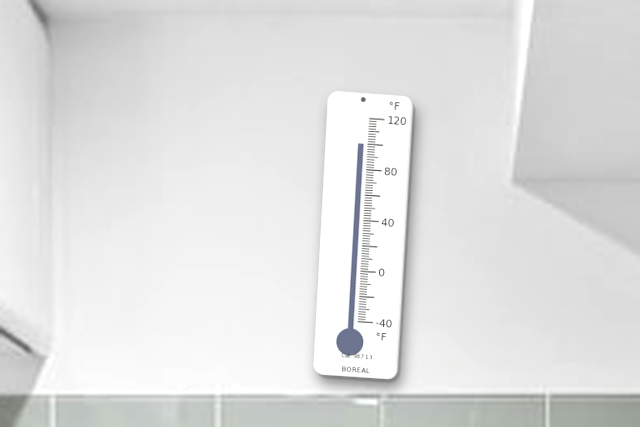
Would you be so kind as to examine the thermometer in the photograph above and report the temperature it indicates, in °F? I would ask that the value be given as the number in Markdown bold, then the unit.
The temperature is **100** °F
